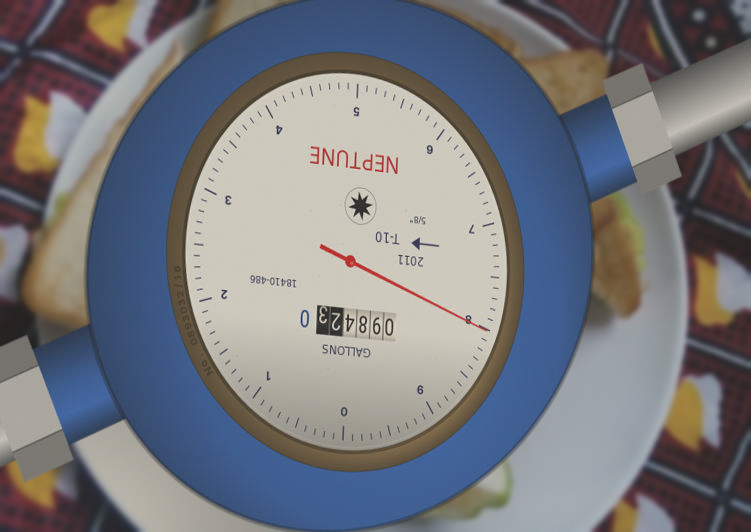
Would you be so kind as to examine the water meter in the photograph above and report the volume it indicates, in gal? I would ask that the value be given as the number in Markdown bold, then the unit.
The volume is **984228.0** gal
